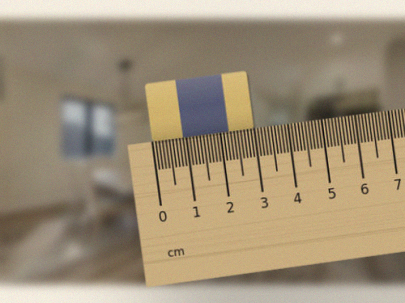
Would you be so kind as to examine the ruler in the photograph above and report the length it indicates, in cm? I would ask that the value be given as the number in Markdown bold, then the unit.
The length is **3** cm
